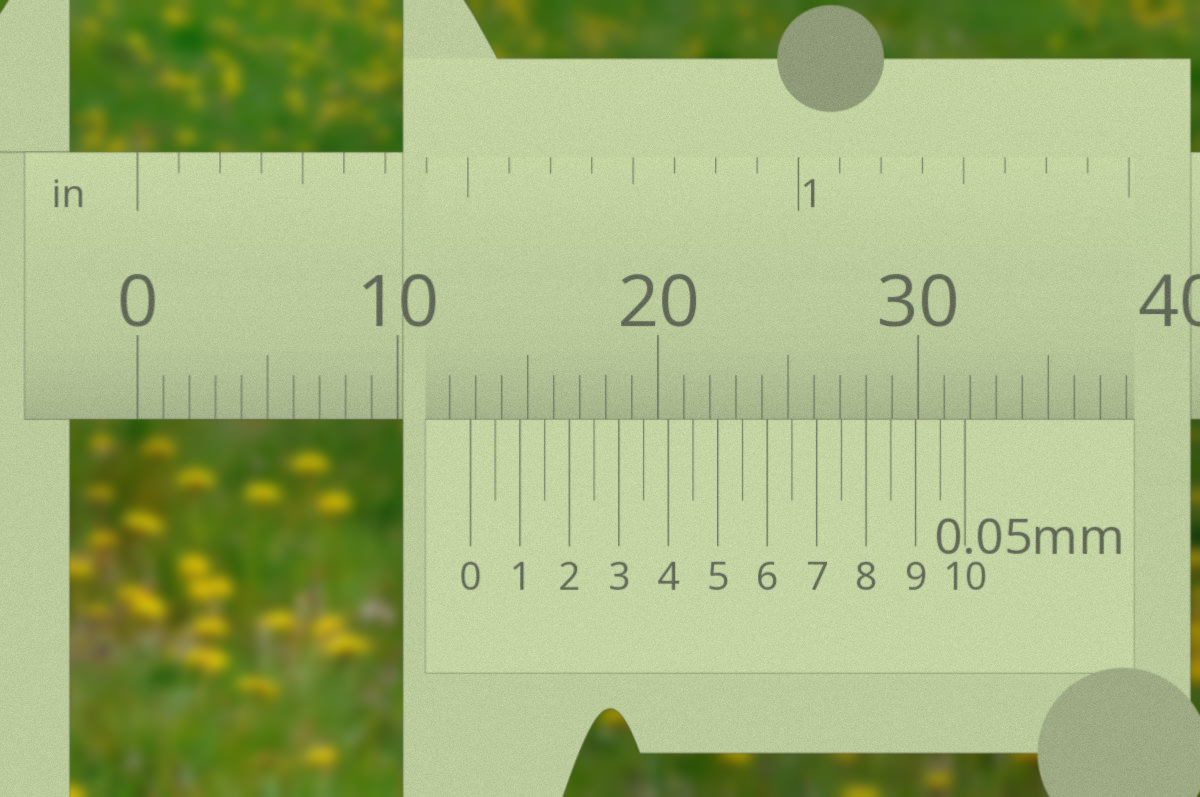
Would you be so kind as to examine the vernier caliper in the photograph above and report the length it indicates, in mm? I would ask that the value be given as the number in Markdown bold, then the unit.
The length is **12.80** mm
